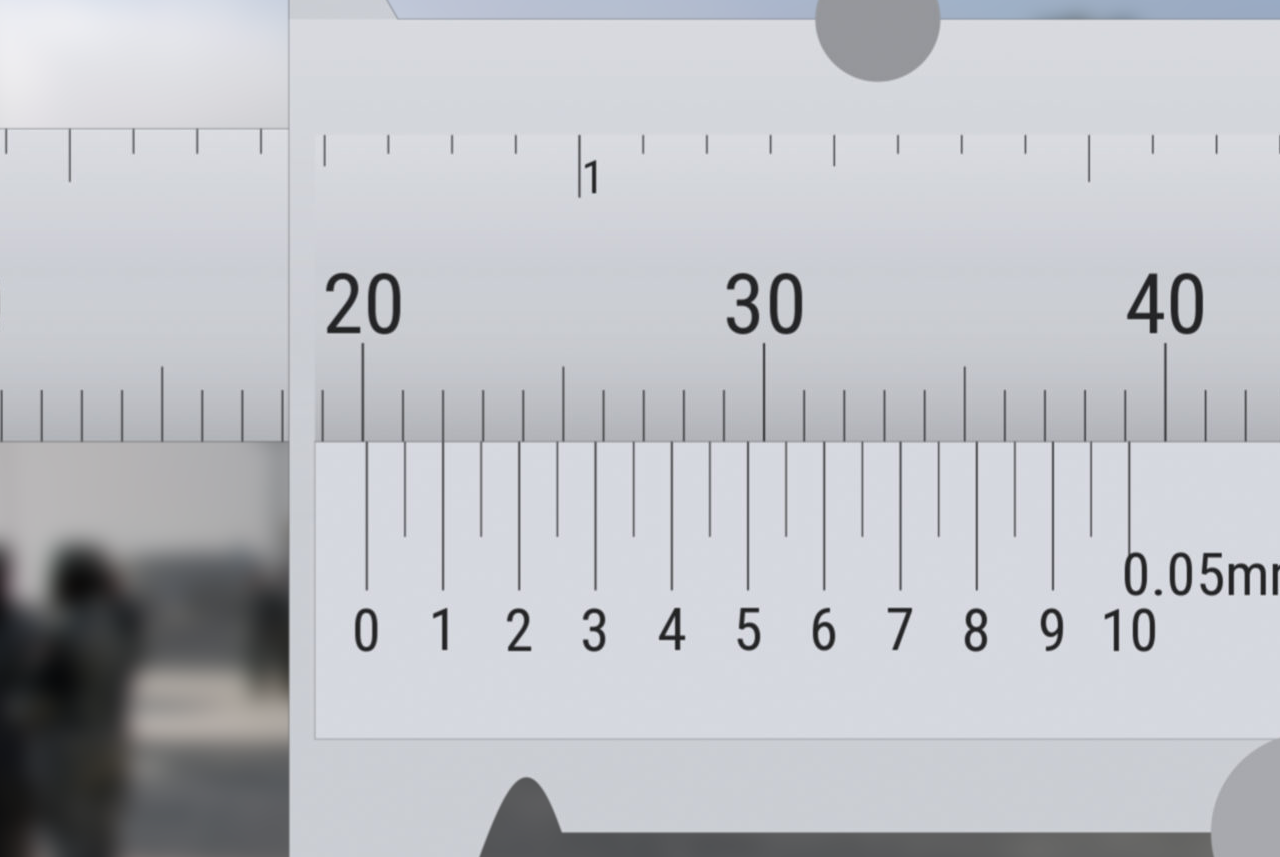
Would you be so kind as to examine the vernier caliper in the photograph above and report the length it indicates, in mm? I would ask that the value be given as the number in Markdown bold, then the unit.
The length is **20.10** mm
